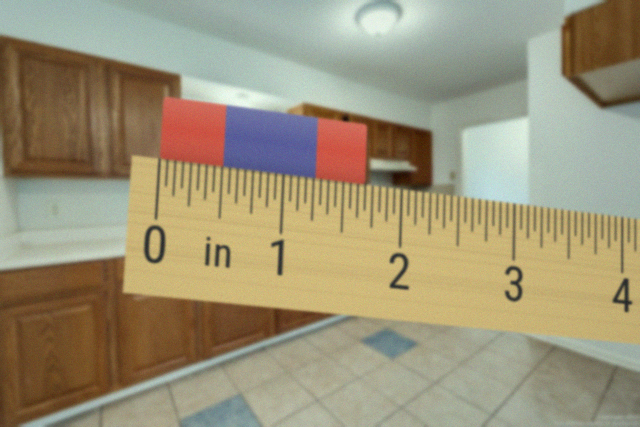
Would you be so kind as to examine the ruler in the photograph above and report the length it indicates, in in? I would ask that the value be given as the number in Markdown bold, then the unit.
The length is **1.6875** in
